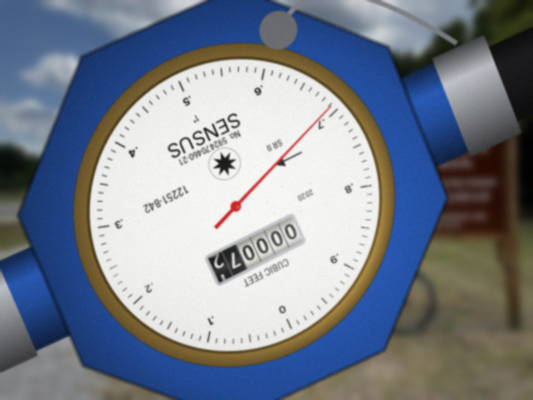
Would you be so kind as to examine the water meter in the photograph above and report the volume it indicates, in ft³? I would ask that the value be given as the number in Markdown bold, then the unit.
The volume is **71.69** ft³
